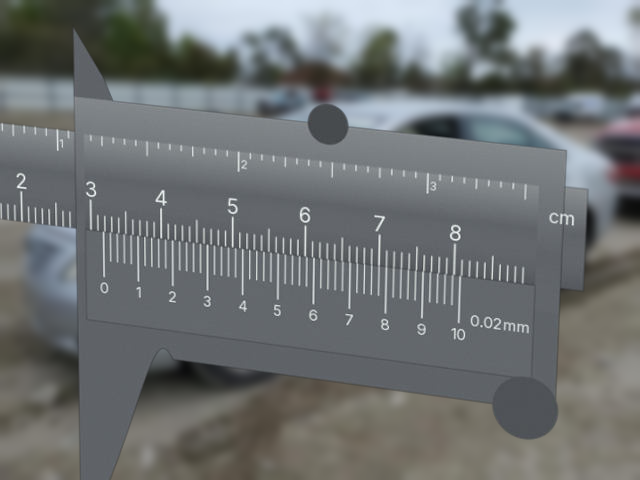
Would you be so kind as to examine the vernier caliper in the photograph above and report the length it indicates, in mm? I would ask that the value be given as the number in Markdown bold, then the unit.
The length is **31.8** mm
